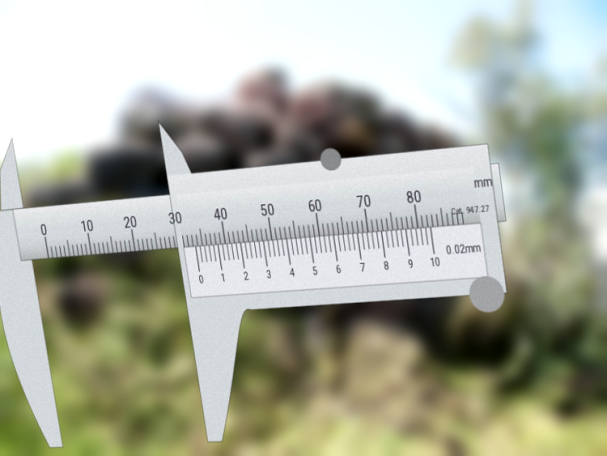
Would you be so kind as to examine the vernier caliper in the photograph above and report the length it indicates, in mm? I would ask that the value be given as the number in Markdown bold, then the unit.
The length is **33.5** mm
